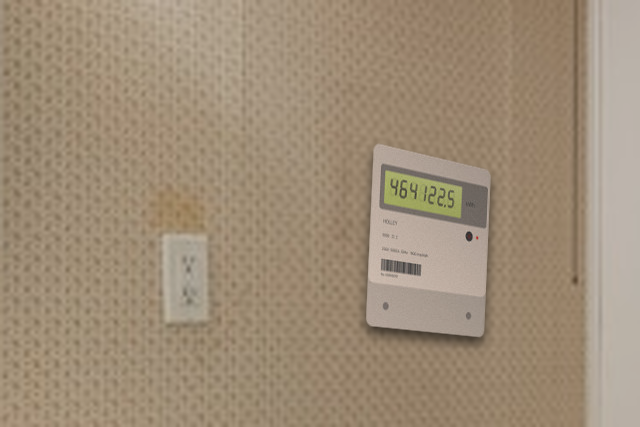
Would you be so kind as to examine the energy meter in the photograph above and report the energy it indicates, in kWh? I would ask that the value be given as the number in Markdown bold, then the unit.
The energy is **464122.5** kWh
